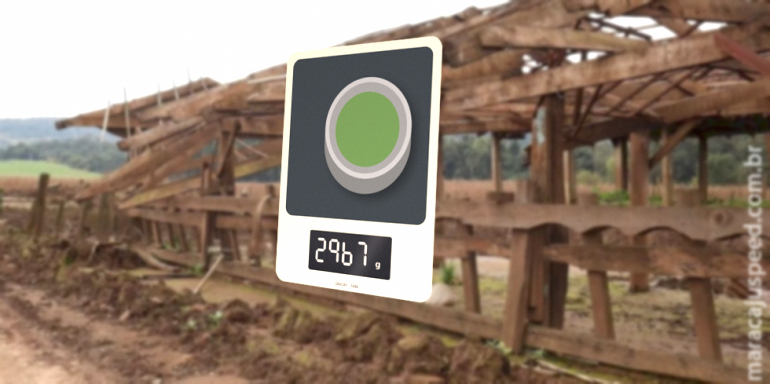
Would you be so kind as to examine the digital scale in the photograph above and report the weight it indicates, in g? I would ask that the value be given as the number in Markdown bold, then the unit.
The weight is **2967** g
